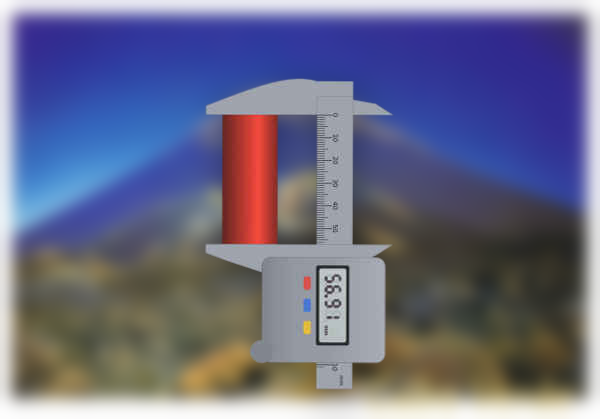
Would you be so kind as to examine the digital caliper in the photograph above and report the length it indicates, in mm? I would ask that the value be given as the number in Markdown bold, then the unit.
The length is **56.91** mm
